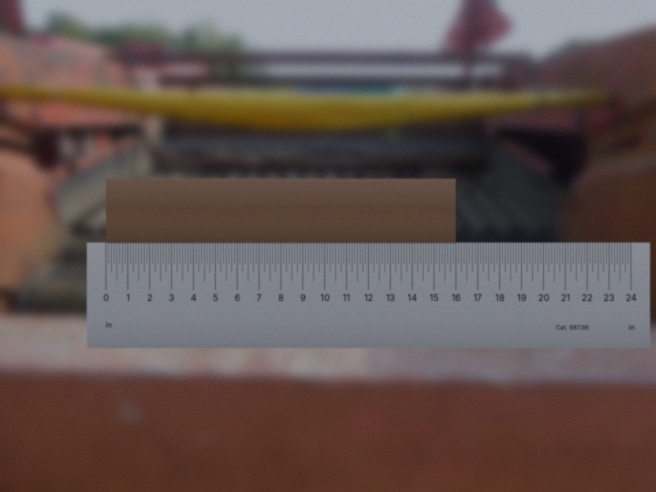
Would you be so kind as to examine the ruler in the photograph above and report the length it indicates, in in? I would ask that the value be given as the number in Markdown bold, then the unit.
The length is **16** in
